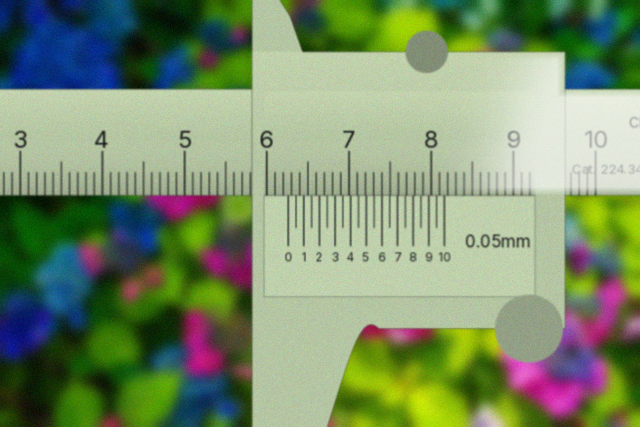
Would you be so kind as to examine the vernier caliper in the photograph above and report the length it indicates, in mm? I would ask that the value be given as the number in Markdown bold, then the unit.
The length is **62.6** mm
